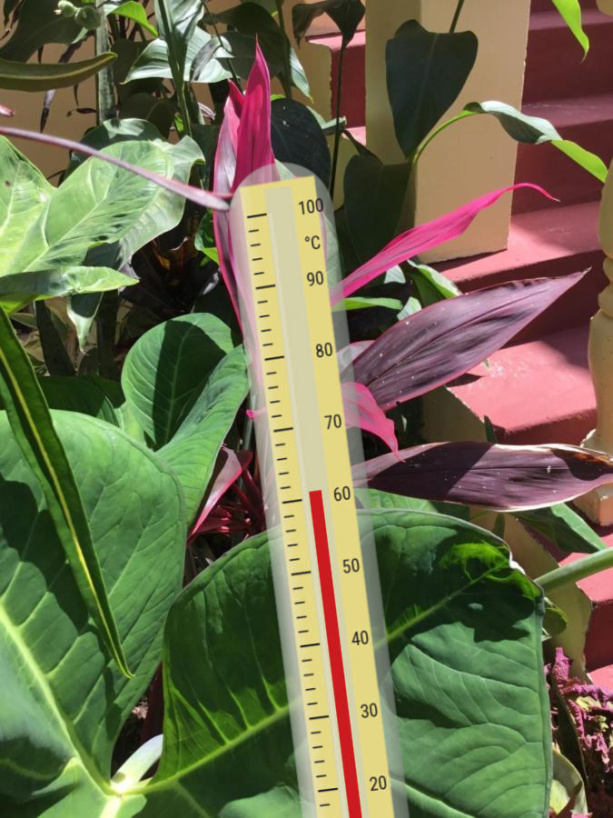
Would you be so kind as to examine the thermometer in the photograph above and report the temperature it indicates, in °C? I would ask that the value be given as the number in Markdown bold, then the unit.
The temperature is **61** °C
